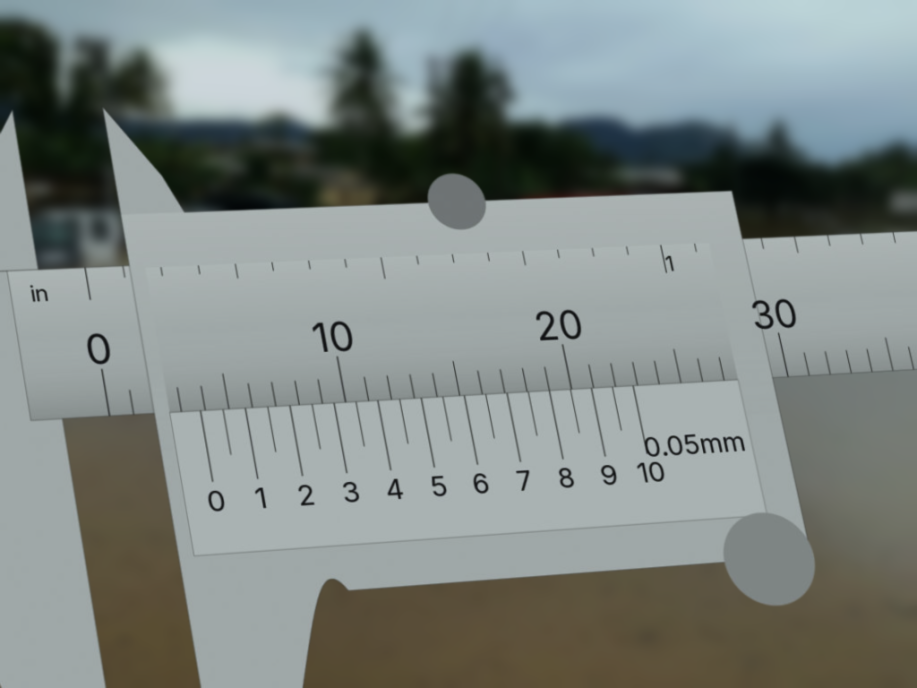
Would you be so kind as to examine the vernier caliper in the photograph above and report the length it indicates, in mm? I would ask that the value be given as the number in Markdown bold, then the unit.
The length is **3.8** mm
